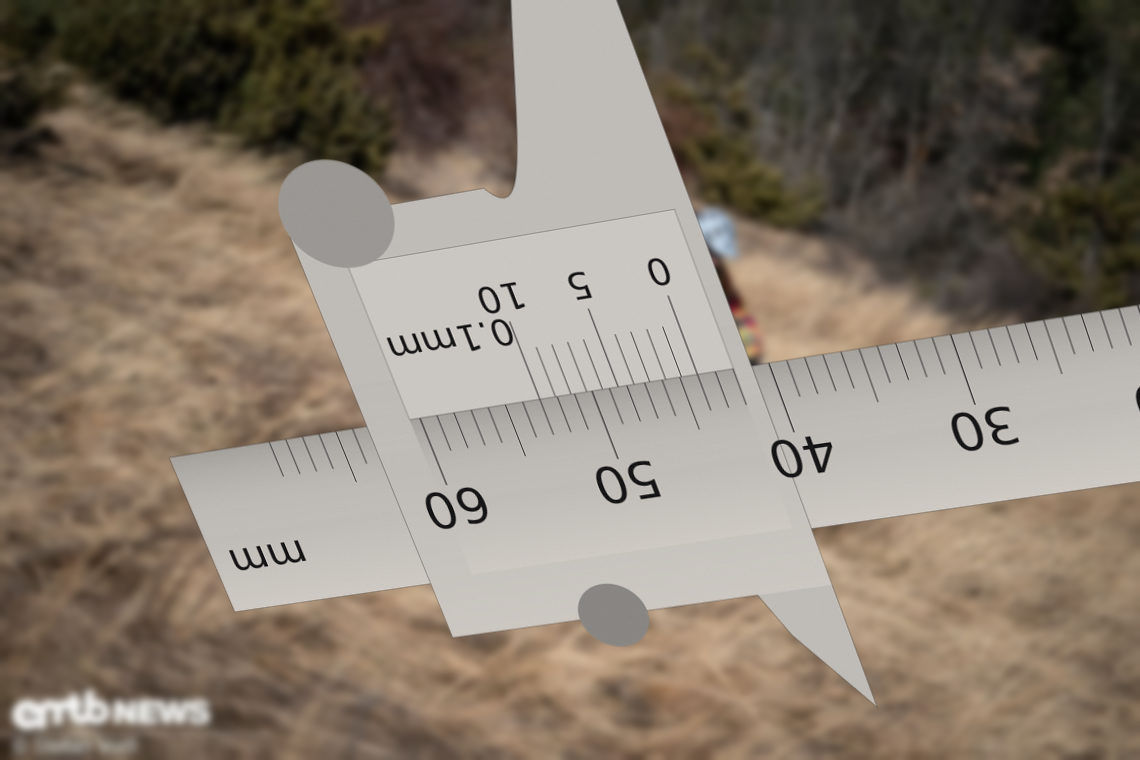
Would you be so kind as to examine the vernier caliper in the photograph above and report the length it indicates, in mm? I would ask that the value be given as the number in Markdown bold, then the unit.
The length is **44.0** mm
